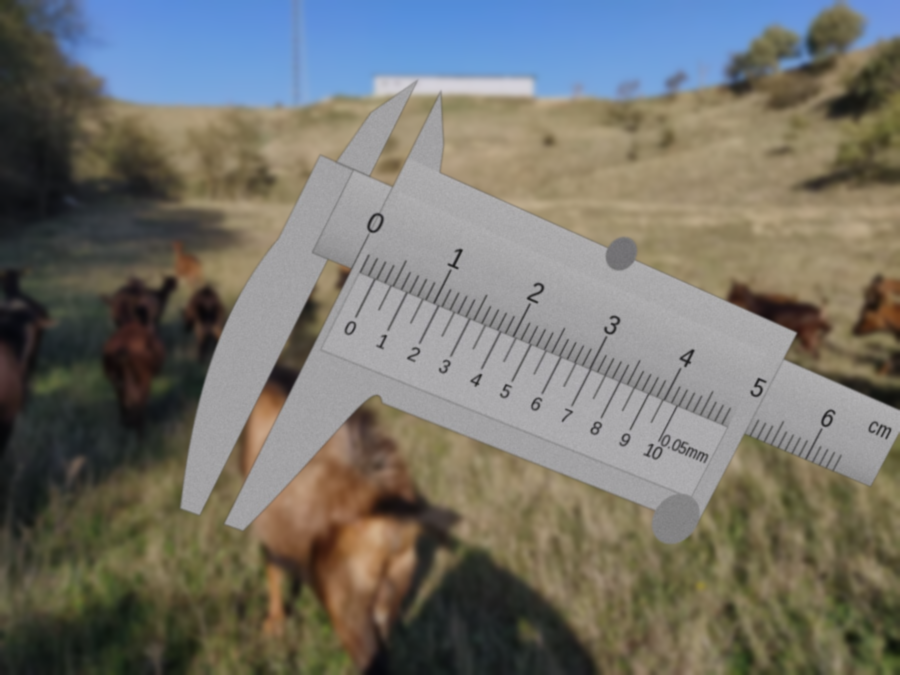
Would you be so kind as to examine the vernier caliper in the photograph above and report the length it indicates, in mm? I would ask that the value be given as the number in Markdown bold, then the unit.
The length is **2.8** mm
